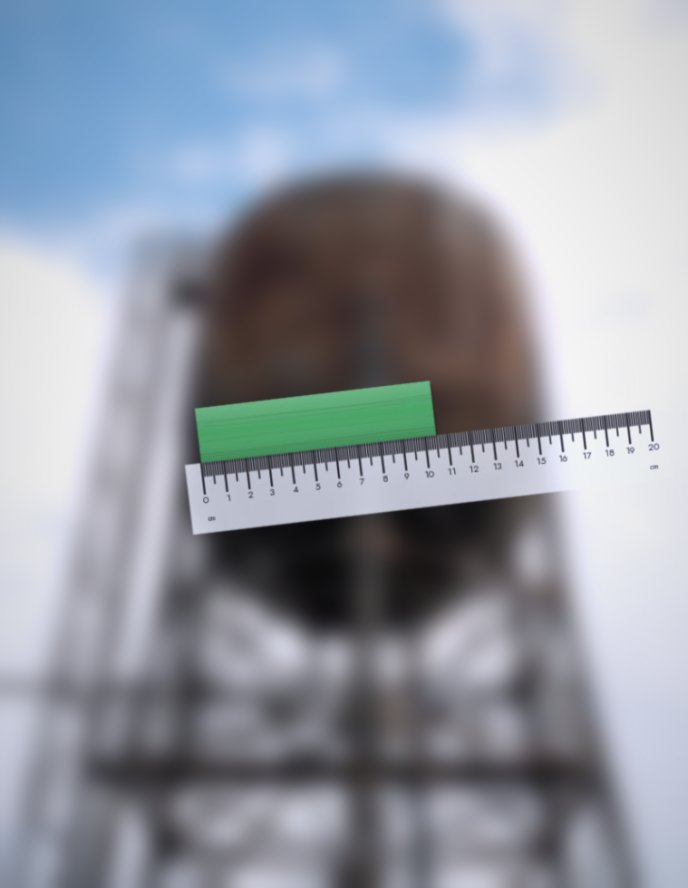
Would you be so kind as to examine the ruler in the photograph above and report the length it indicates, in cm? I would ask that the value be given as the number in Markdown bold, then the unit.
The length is **10.5** cm
